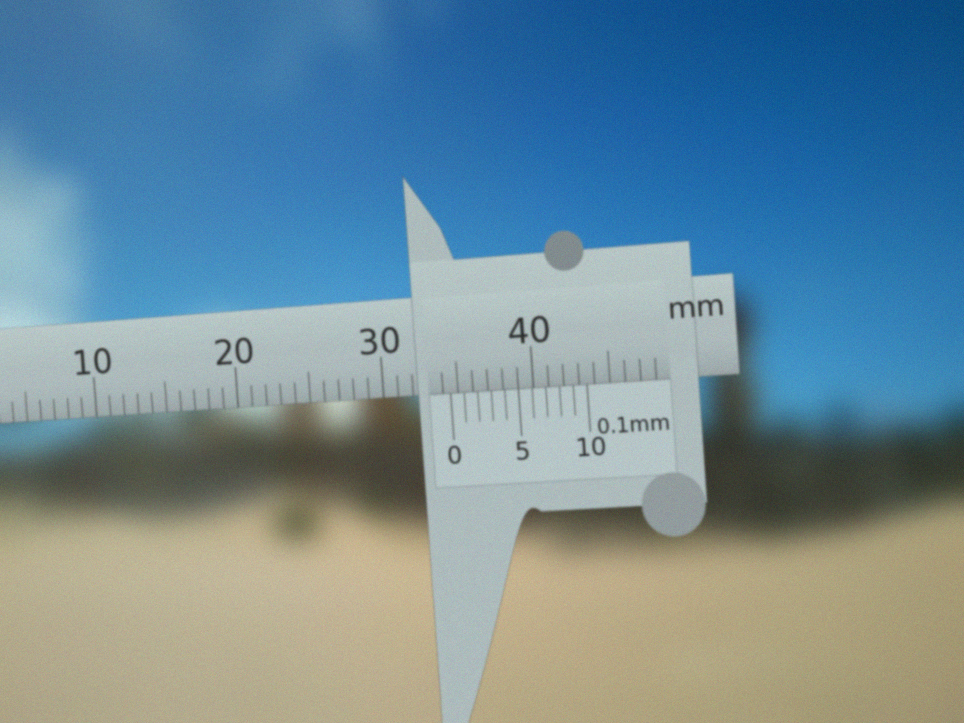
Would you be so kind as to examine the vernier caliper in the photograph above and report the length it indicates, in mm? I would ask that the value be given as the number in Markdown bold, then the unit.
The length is **34.5** mm
